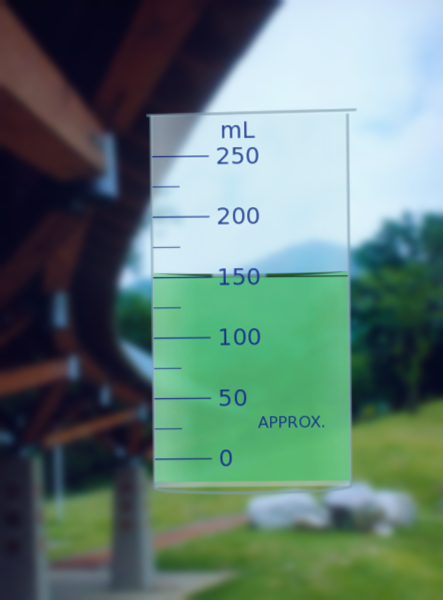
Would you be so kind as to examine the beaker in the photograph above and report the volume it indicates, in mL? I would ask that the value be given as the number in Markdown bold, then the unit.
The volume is **150** mL
